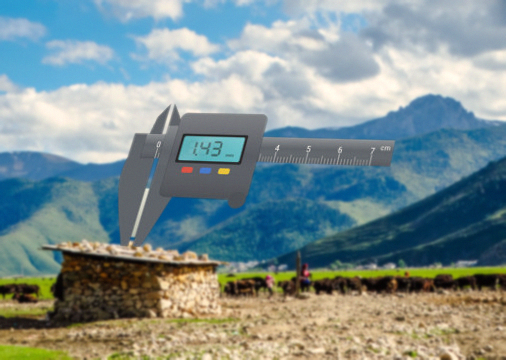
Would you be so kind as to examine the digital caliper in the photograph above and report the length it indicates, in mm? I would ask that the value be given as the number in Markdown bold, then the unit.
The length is **1.43** mm
